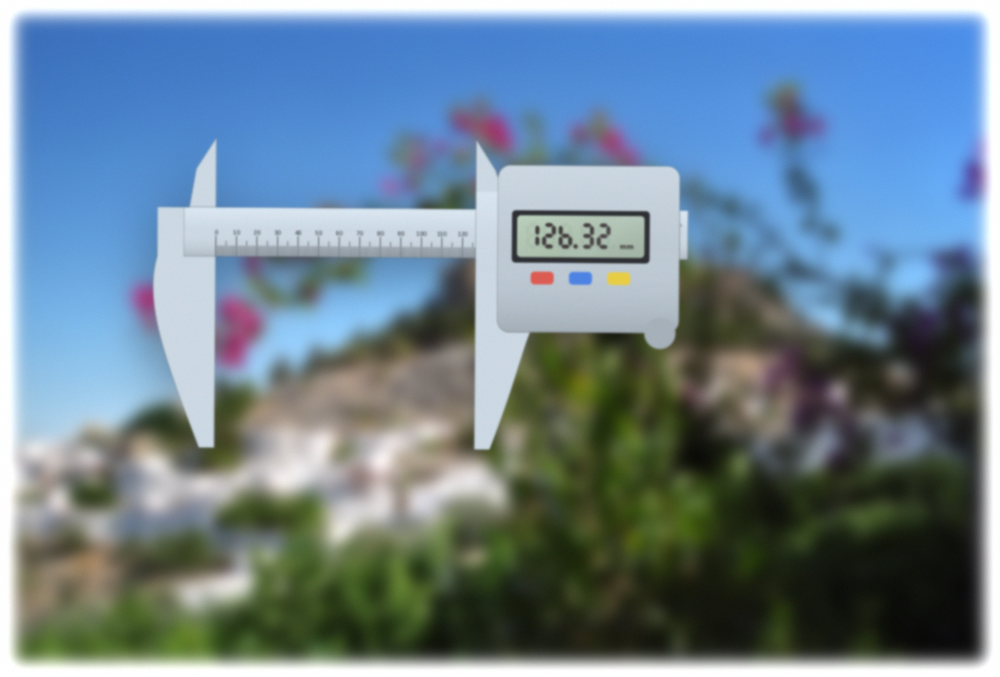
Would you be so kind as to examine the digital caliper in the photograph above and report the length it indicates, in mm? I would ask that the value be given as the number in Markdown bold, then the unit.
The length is **126.32** mm
